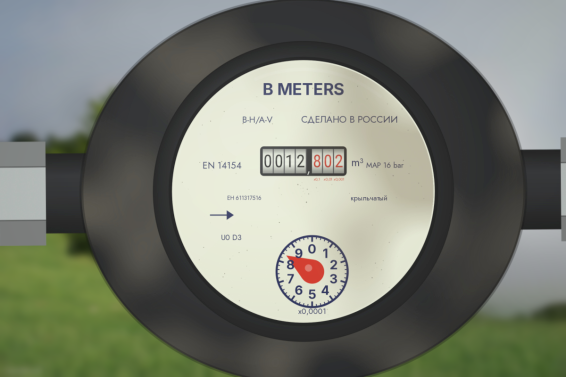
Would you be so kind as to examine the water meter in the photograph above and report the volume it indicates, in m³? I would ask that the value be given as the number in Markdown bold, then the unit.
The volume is **12.8028** m³
